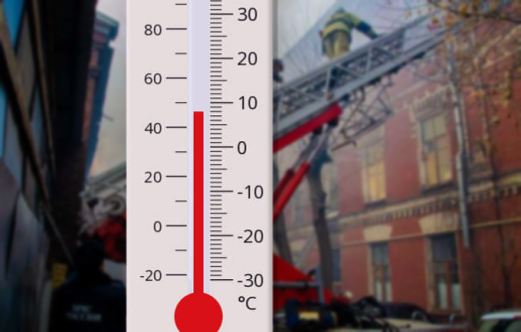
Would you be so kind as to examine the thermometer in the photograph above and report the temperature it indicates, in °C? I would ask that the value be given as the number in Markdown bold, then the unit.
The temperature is **8** °C
